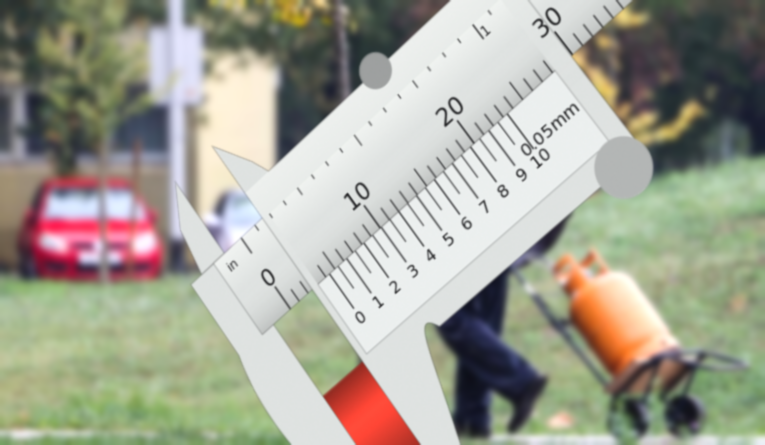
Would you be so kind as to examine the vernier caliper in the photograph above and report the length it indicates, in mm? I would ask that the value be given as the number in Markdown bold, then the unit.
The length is **4.4** mm
